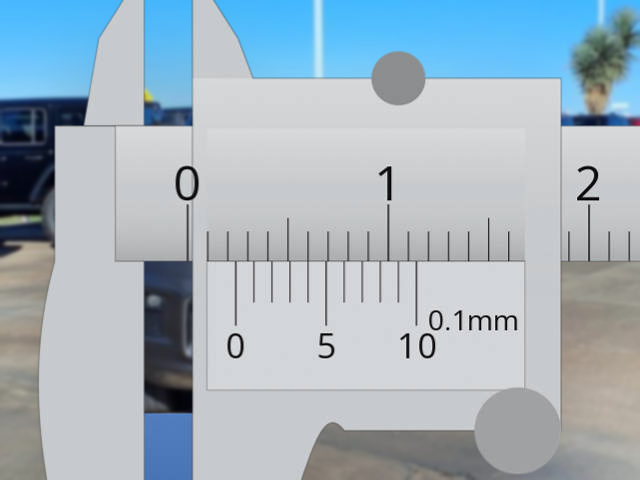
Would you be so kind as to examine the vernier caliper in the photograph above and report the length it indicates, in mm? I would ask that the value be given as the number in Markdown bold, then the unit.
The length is **2.4** mm
